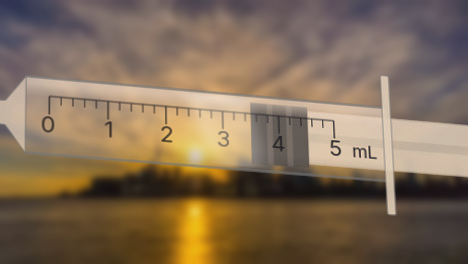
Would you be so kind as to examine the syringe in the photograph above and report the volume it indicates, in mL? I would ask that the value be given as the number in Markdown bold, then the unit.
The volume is **3.5** mL
